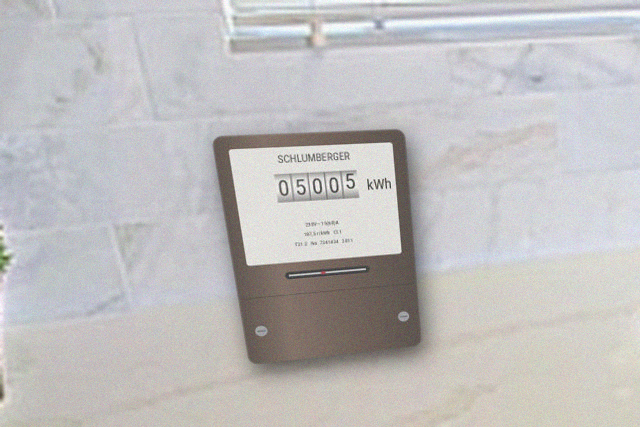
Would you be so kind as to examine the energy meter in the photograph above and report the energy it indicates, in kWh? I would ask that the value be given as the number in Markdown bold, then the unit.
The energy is **5005** kWh
